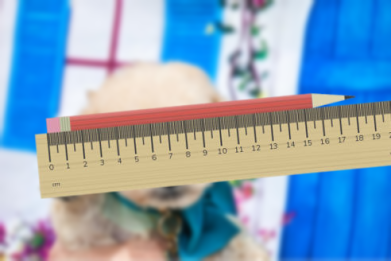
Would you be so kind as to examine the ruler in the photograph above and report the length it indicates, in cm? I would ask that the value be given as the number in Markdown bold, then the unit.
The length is **18** cm
